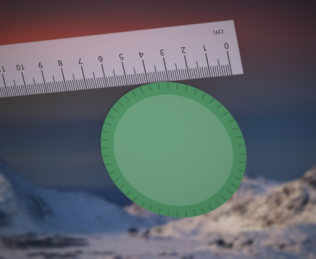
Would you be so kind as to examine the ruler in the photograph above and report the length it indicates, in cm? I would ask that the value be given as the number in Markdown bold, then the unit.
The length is **7** cm
